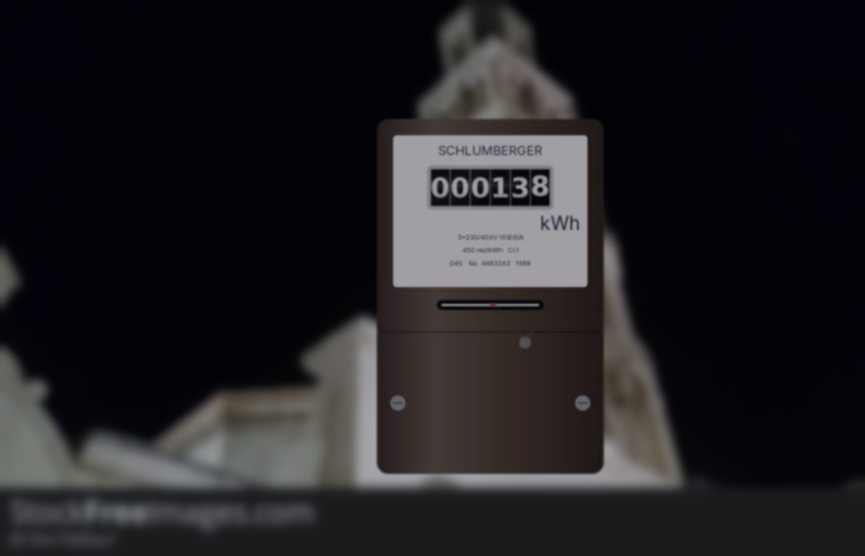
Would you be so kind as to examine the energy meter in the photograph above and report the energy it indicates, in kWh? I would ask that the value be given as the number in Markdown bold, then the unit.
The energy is **138** kWh
